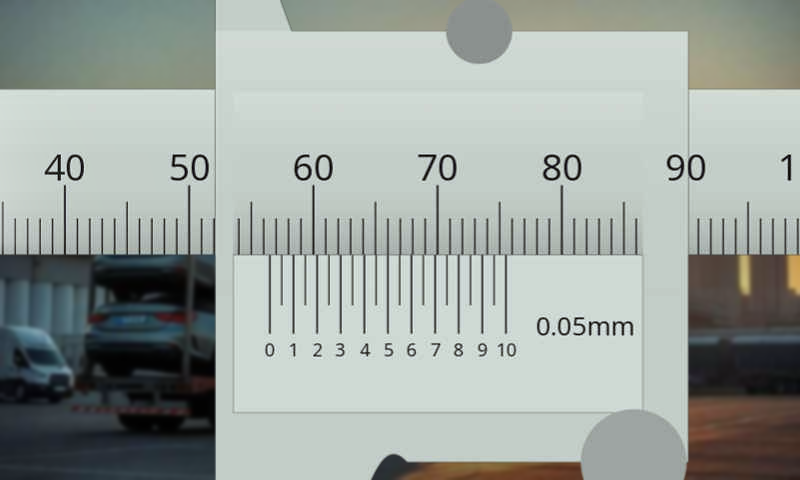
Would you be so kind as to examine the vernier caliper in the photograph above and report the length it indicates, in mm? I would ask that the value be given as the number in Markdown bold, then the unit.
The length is **56.5** mm
